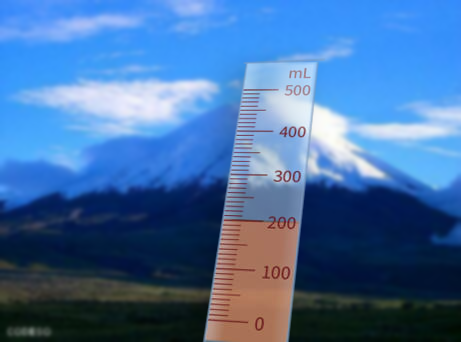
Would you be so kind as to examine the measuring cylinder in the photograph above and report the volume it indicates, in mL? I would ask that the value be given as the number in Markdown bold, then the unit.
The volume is **200** mL
